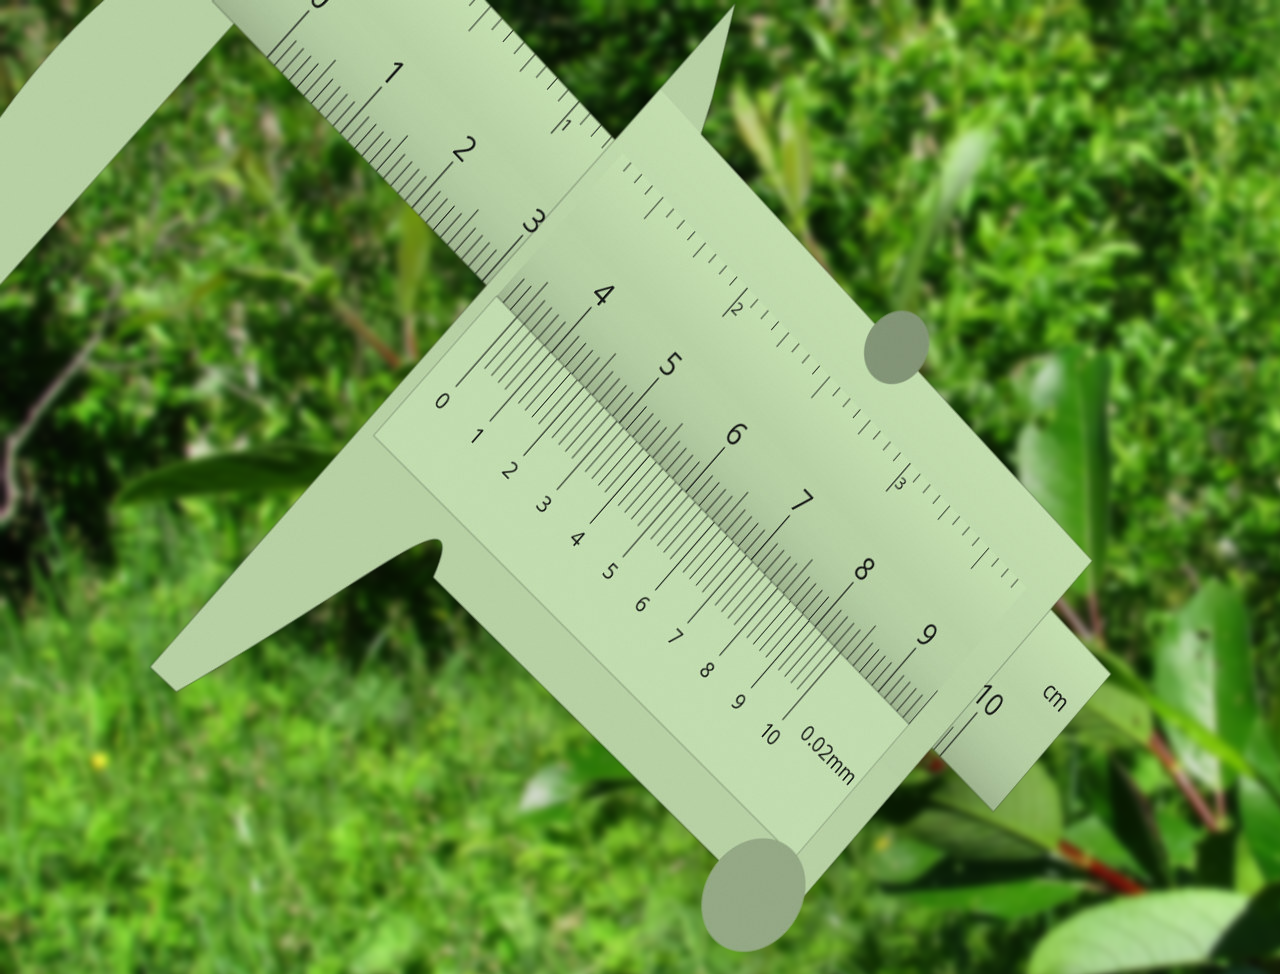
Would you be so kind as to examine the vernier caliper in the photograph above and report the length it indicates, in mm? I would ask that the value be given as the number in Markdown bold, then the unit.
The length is **35.0** mm
